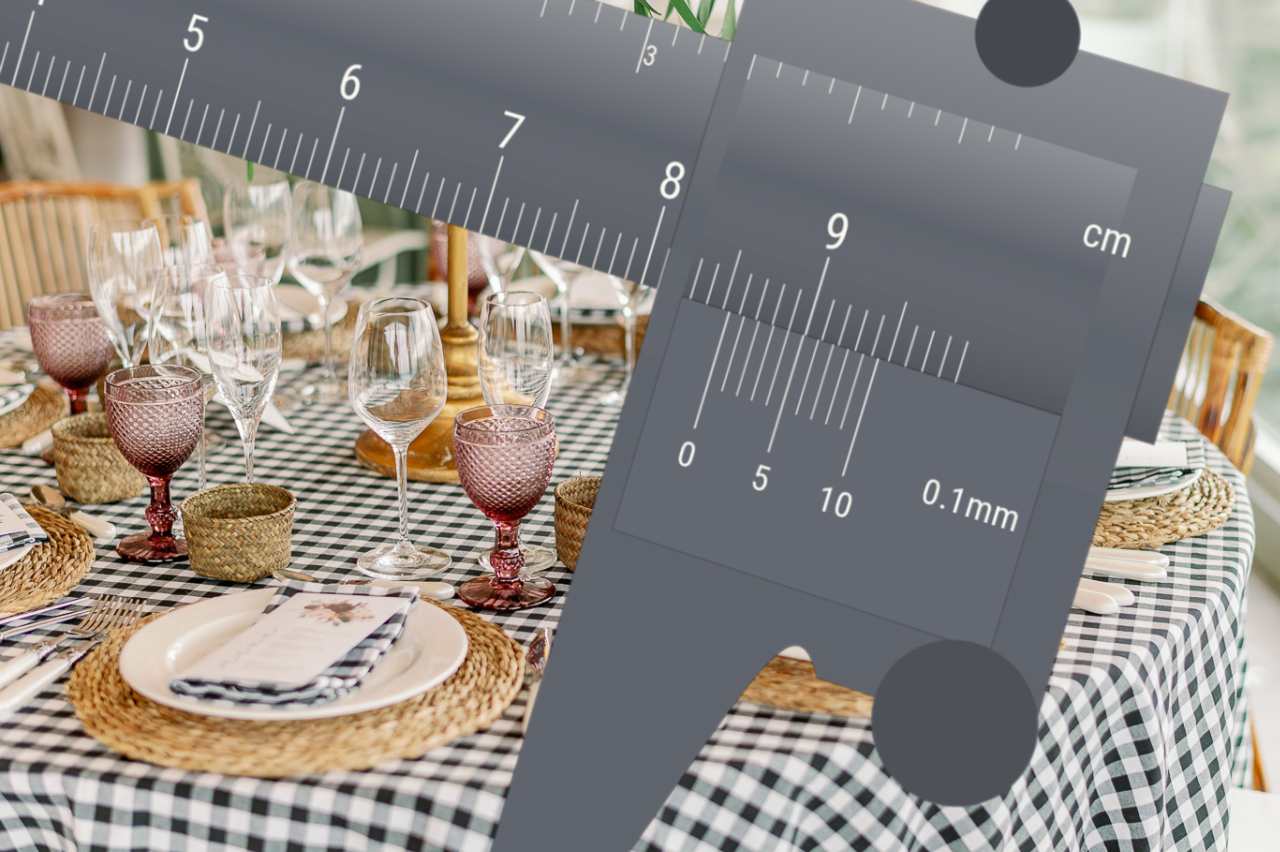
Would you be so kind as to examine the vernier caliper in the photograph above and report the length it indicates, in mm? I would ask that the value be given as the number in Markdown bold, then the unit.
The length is **85.4** mm
